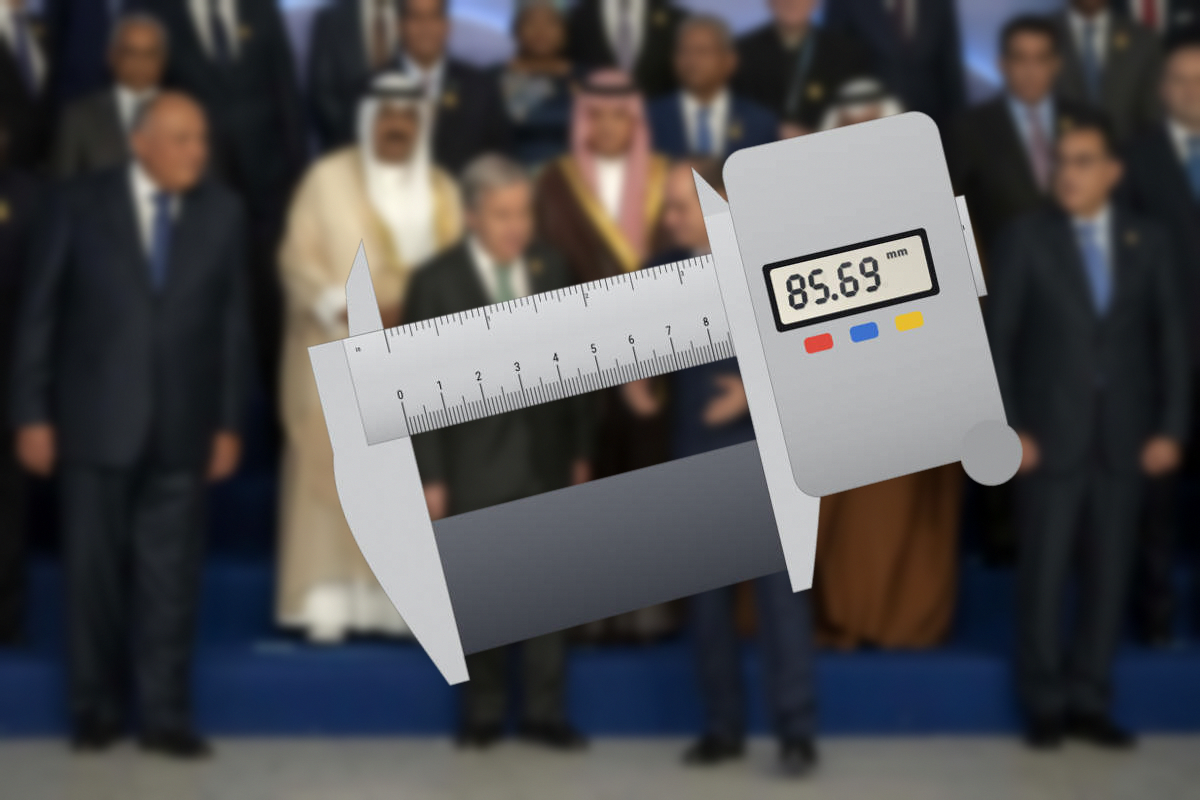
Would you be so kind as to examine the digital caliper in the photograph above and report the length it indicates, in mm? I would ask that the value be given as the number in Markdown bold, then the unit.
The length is **85.69** mm
